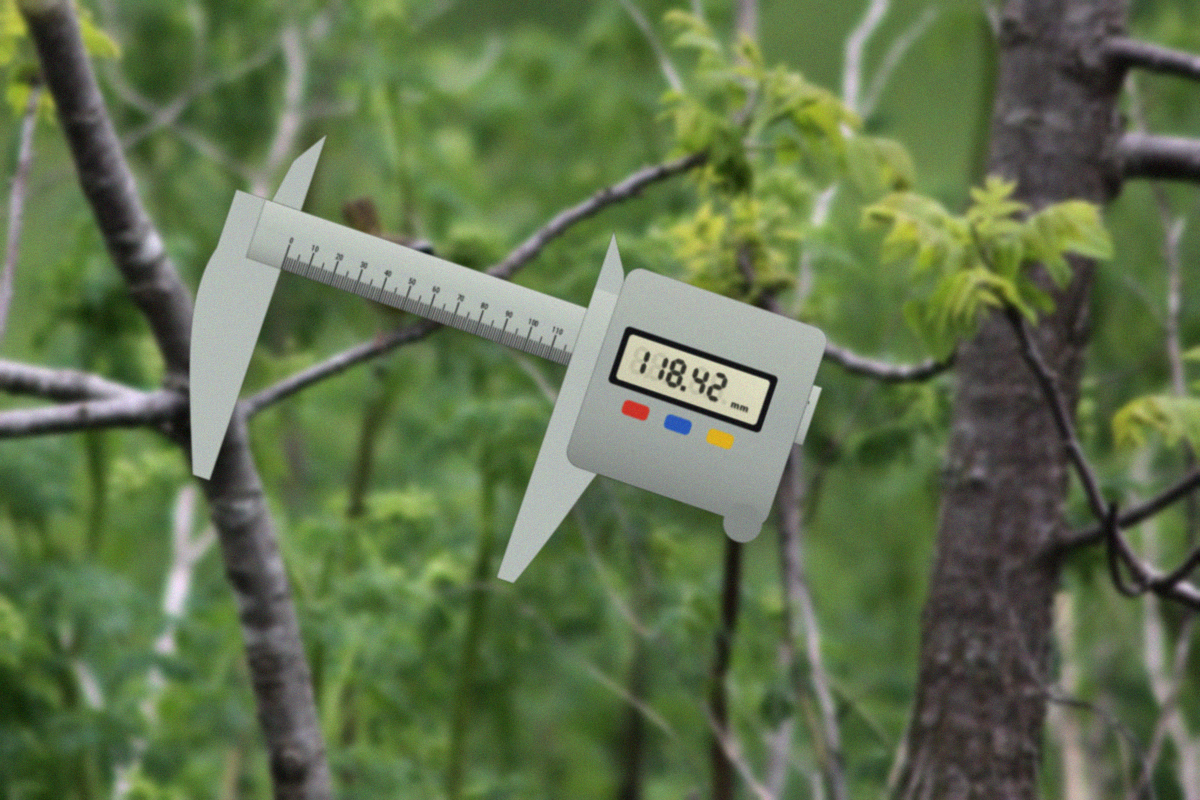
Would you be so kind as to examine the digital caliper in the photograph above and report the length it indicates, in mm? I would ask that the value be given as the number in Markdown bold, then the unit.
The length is **118.42** mm
